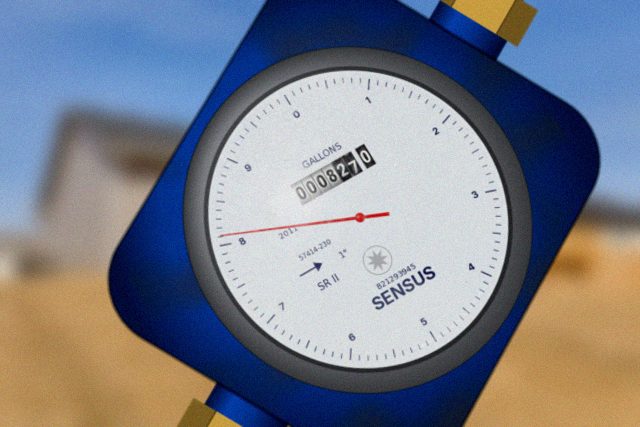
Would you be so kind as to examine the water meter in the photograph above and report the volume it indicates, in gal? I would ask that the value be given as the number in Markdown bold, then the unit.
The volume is **8268.1** gal
